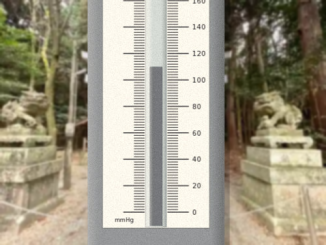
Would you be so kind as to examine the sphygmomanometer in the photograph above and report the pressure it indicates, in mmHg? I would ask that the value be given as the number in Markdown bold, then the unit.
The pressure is **110** mmHg
